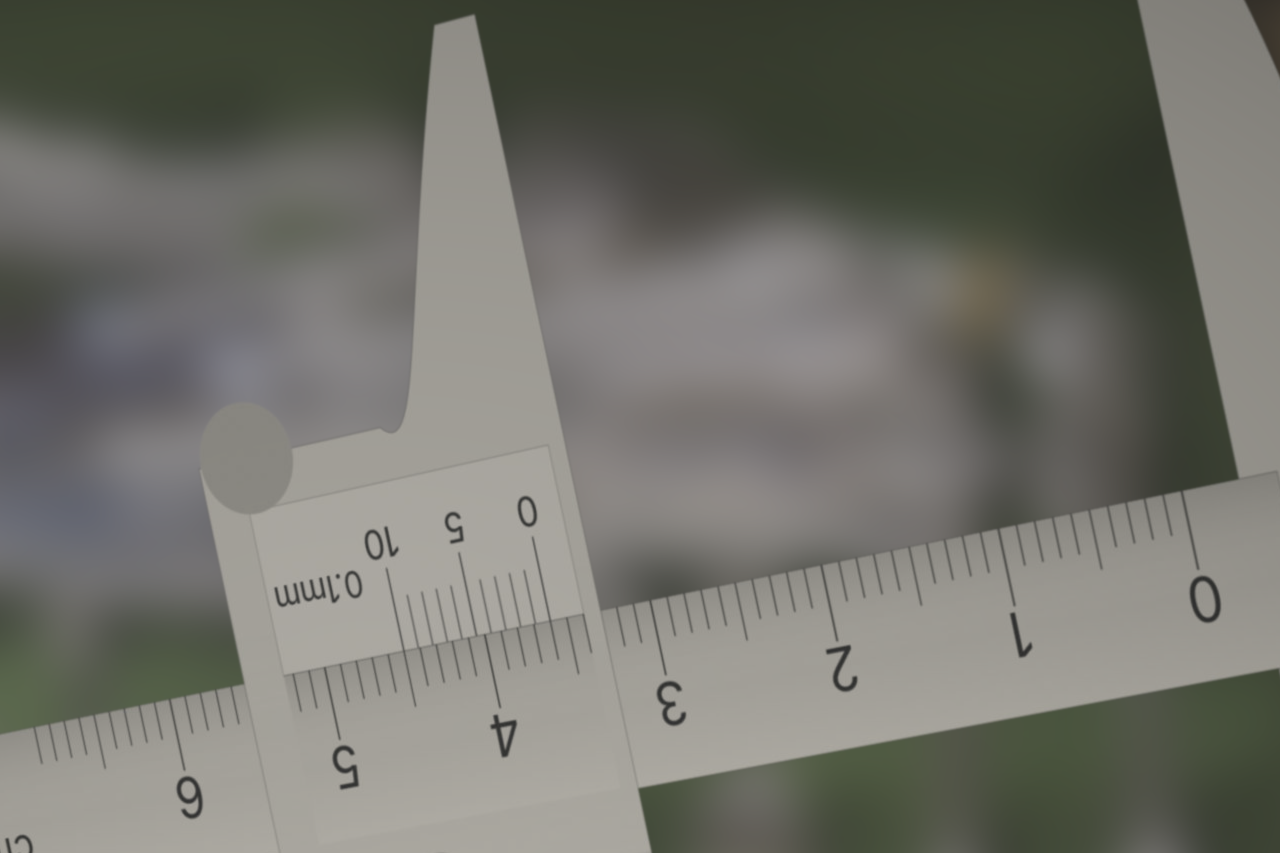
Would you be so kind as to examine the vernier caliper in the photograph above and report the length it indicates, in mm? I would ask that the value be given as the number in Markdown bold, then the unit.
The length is **36.0** mm
